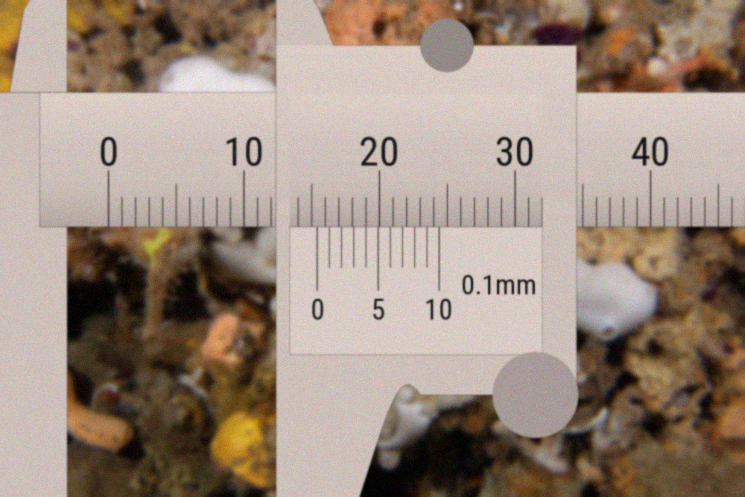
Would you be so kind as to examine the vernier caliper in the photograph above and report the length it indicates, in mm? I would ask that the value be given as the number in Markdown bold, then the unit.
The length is **15.4** mm
